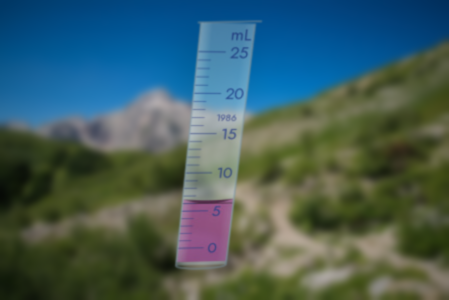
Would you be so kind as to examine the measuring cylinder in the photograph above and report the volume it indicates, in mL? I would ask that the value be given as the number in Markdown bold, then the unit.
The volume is **6** mL
